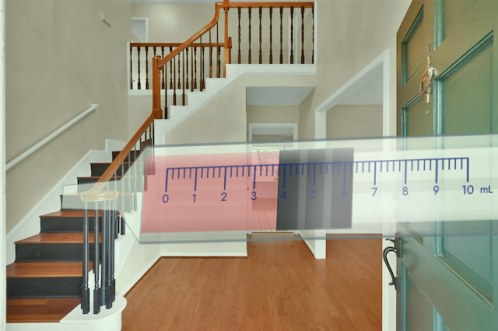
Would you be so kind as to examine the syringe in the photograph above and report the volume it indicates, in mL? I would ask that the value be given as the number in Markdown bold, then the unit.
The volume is **3.8** mL
